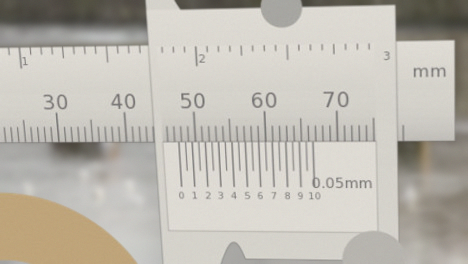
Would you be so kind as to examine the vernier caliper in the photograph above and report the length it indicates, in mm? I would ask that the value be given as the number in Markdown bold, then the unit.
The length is **47.6** mm
